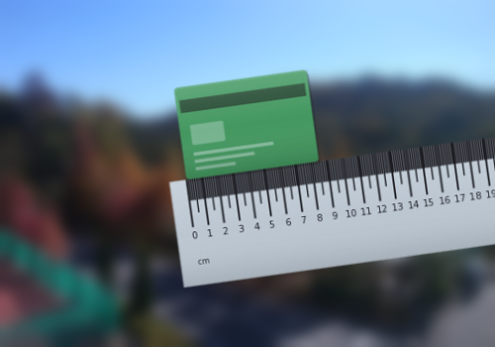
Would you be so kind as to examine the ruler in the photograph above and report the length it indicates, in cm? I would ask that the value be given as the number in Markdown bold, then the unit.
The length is **8.5** cm
